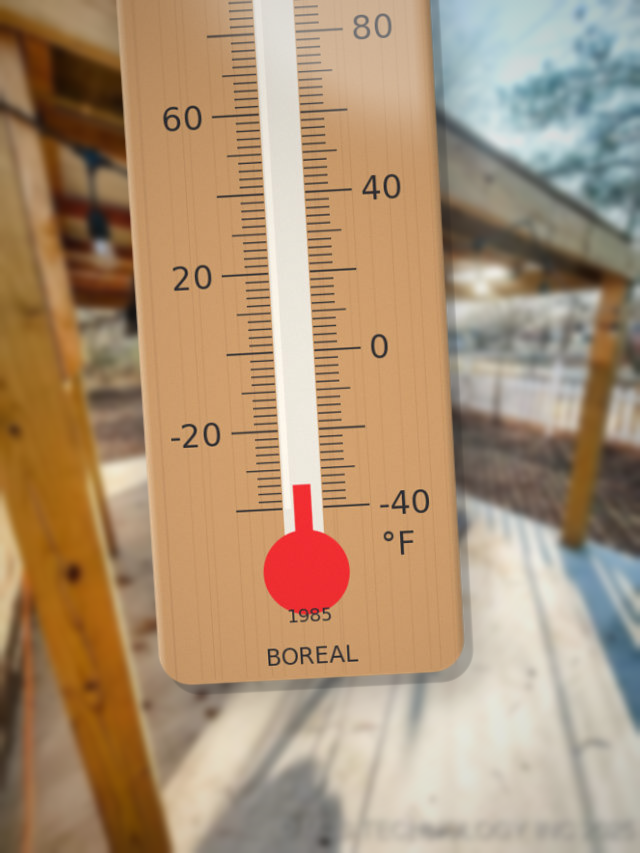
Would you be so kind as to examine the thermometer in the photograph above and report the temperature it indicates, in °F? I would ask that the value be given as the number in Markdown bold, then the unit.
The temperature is **-34** °F
